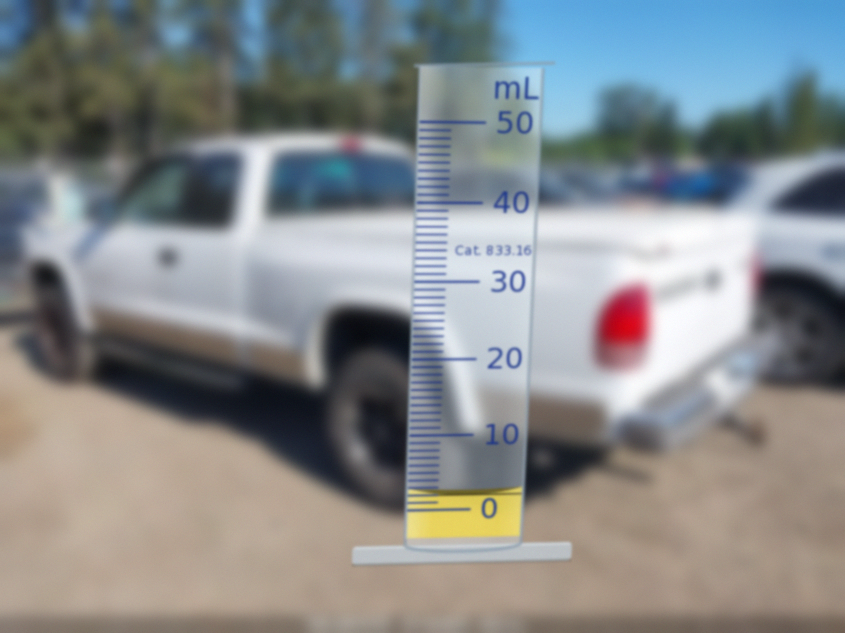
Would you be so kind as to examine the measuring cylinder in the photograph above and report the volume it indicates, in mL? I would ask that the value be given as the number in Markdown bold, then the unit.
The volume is **2** mL
